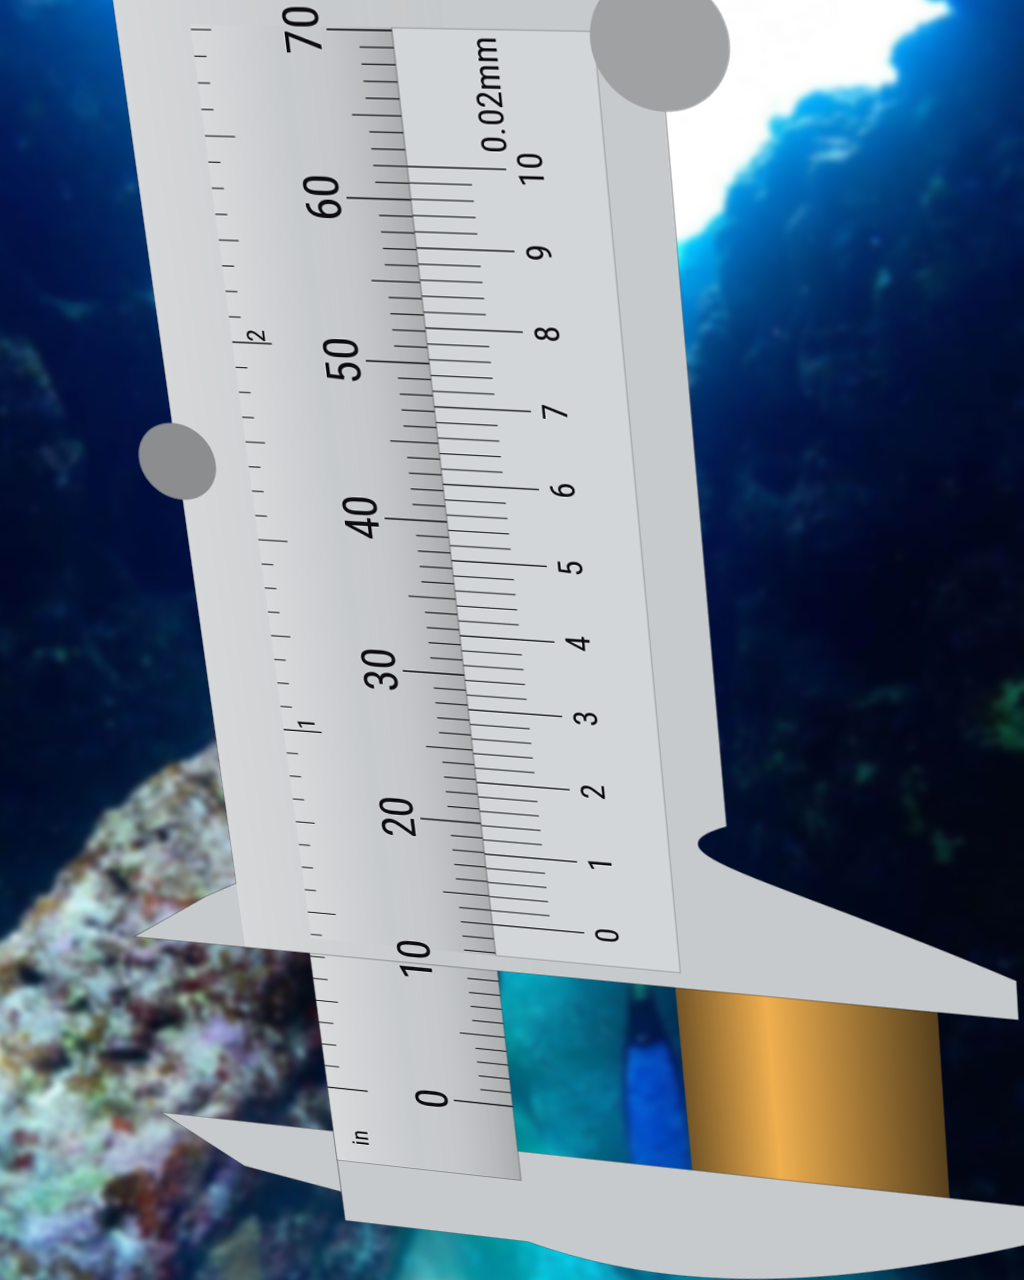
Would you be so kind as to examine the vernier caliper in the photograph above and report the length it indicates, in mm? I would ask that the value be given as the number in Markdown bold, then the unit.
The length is **13.0** mm
